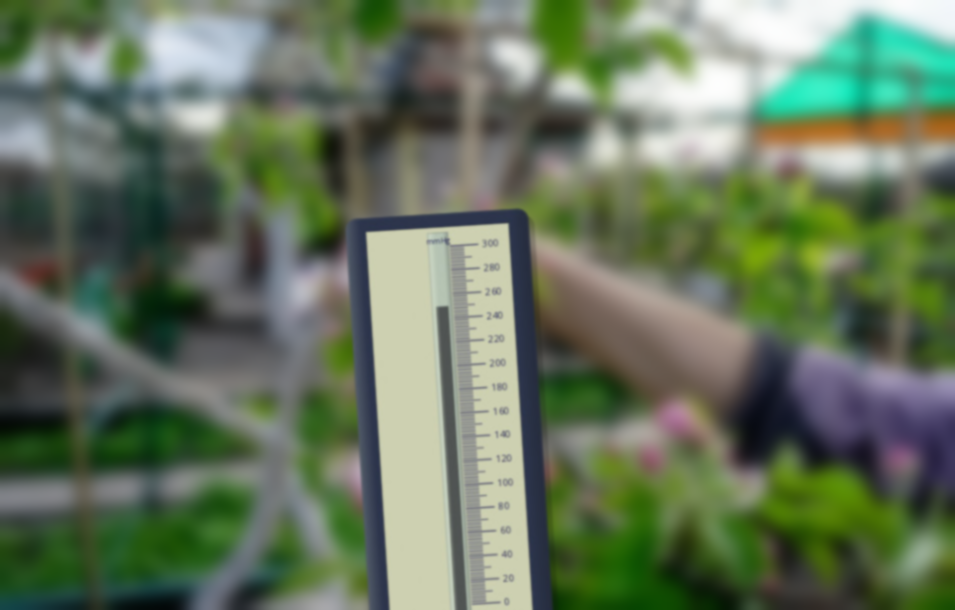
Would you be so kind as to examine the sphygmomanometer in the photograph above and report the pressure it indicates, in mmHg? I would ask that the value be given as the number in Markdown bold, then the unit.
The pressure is **250** mmHg
